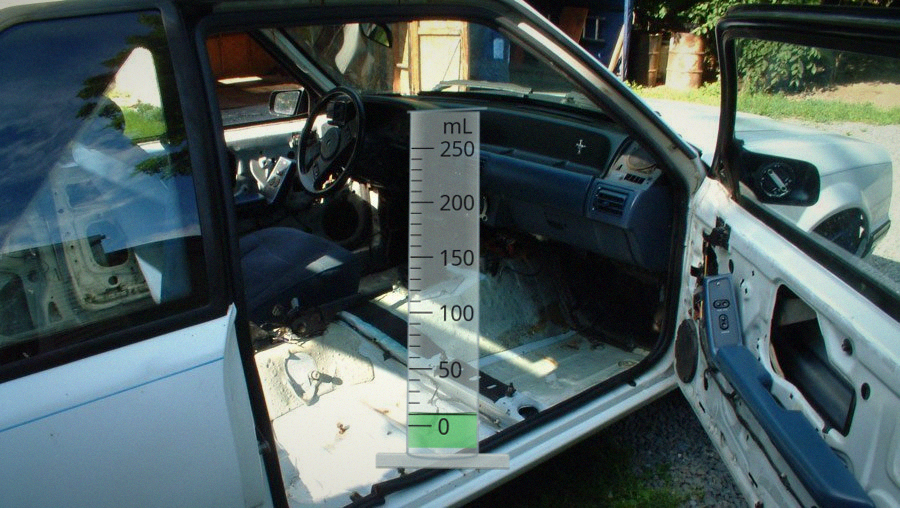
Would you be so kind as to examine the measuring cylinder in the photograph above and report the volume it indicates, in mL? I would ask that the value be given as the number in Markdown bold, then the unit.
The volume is **10** mL
